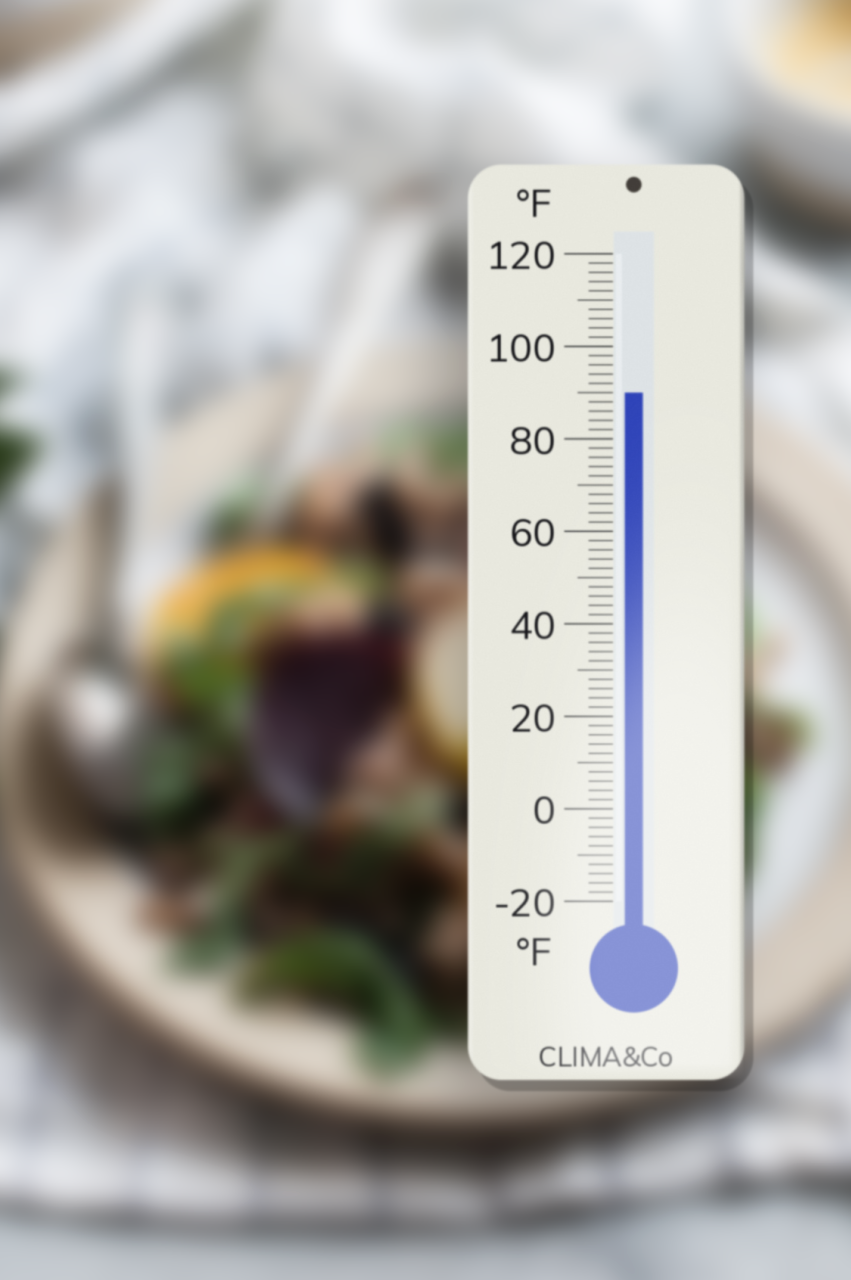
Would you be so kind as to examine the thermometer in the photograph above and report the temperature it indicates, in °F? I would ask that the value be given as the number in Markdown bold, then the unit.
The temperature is **90** °F
